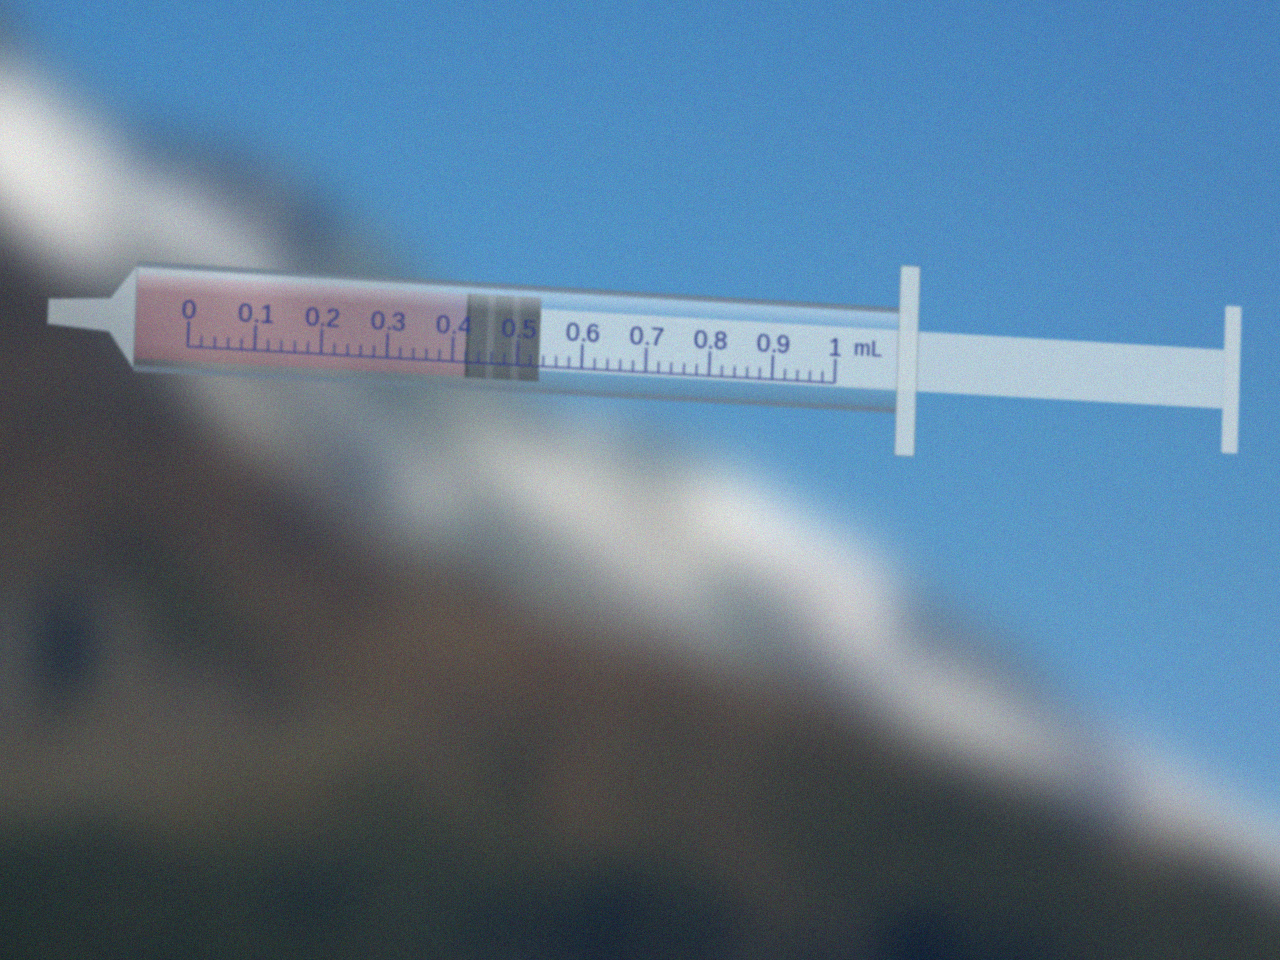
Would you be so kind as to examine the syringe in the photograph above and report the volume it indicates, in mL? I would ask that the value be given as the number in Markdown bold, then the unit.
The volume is **0.42** mL
